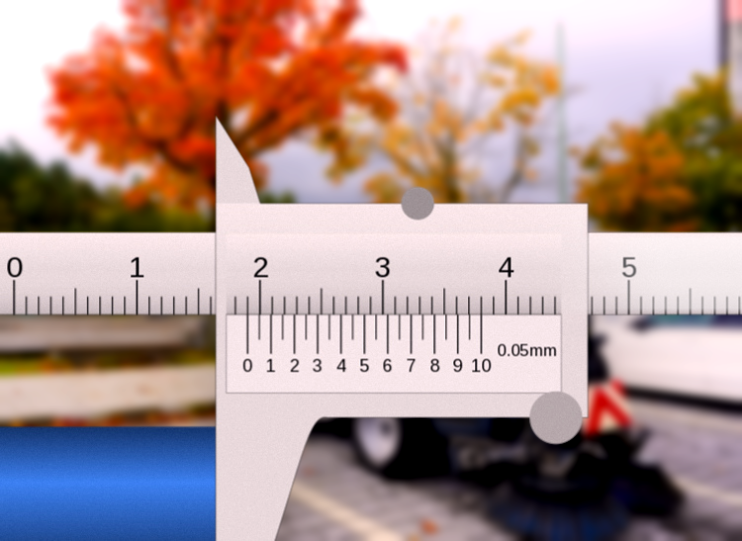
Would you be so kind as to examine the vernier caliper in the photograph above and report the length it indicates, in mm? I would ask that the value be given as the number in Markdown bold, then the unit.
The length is **19.0** mm
